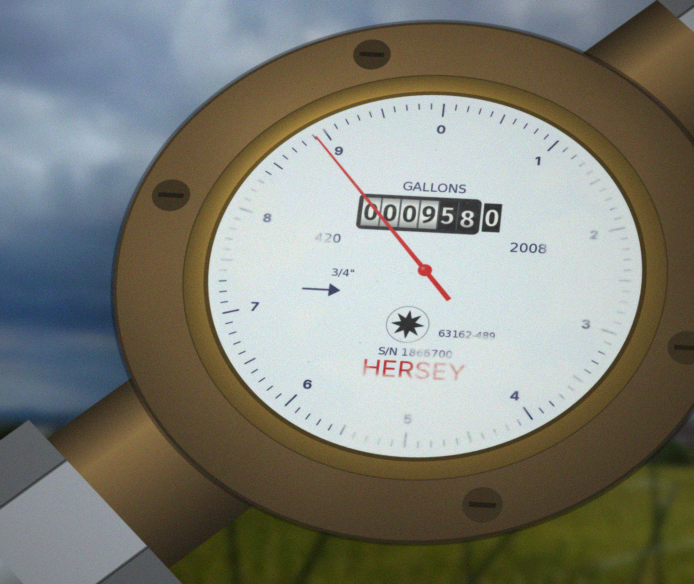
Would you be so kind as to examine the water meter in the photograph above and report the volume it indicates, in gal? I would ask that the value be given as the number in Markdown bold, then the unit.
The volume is **9578.9** gal
